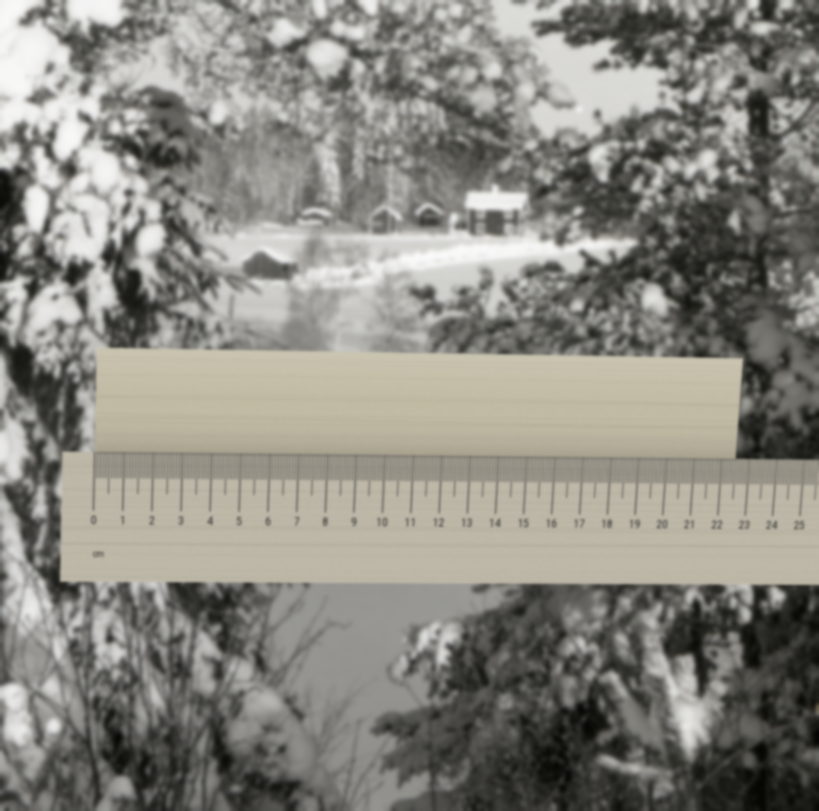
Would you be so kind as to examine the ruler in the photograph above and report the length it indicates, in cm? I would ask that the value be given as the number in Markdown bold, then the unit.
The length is **22.5** cm
